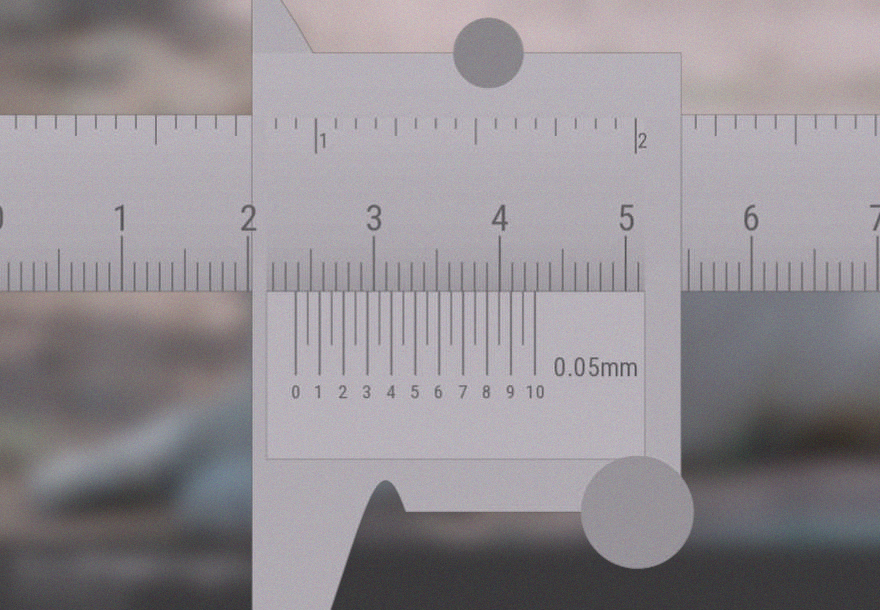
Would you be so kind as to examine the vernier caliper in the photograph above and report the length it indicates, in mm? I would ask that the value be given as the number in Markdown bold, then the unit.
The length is **23.8** mm
